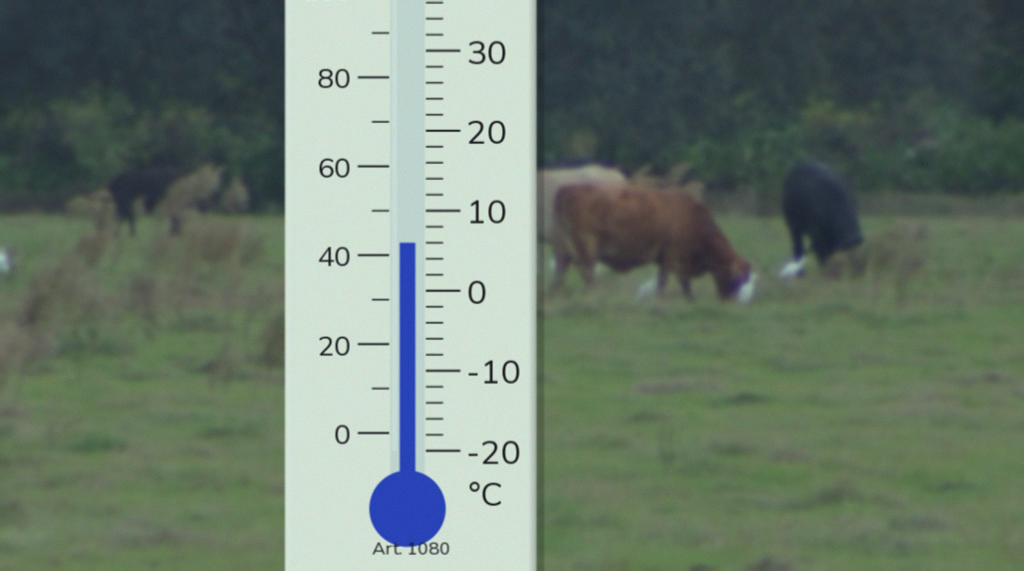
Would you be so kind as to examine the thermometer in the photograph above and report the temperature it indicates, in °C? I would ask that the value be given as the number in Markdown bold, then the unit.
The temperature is **6** °C
